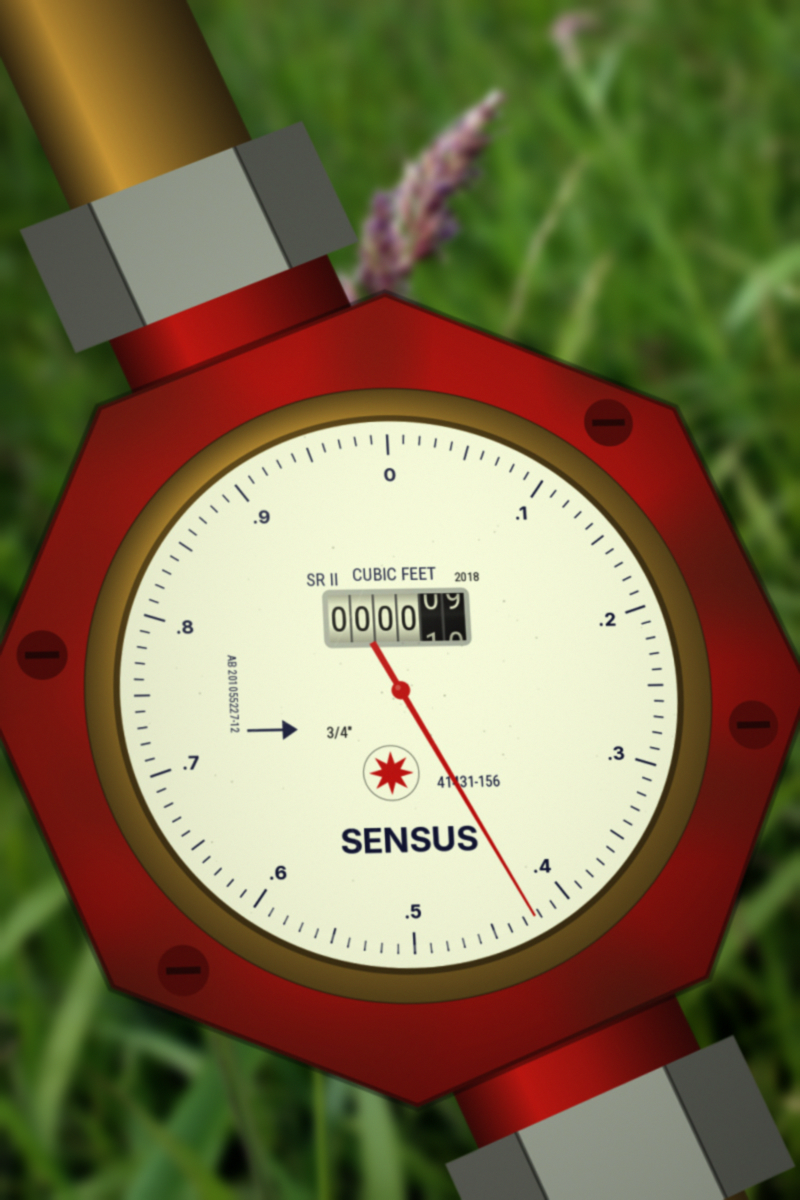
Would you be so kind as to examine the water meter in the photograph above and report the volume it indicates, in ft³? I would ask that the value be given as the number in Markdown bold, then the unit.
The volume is **9.42** ft³
